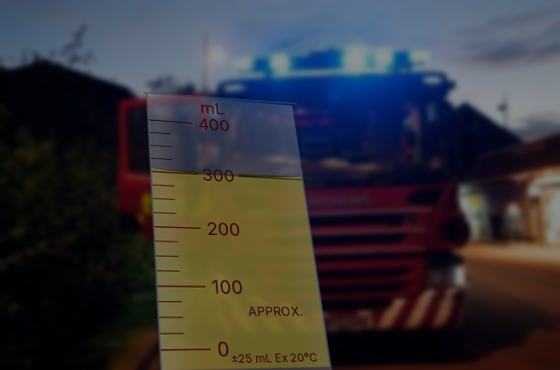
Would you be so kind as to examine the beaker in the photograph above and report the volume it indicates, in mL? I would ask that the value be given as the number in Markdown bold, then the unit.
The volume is **300** mL
